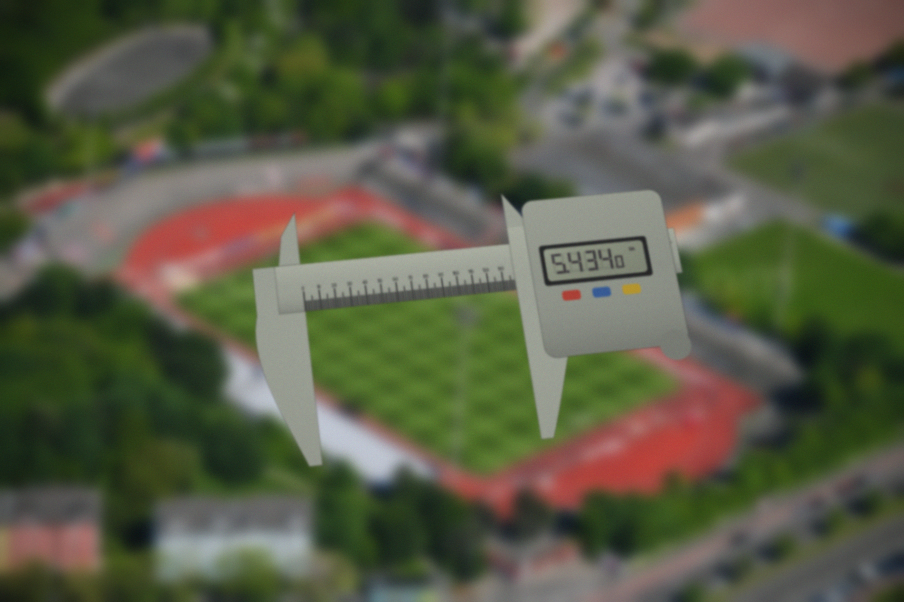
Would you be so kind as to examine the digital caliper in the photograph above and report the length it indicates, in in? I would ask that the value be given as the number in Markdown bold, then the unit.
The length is **5.4340** in
